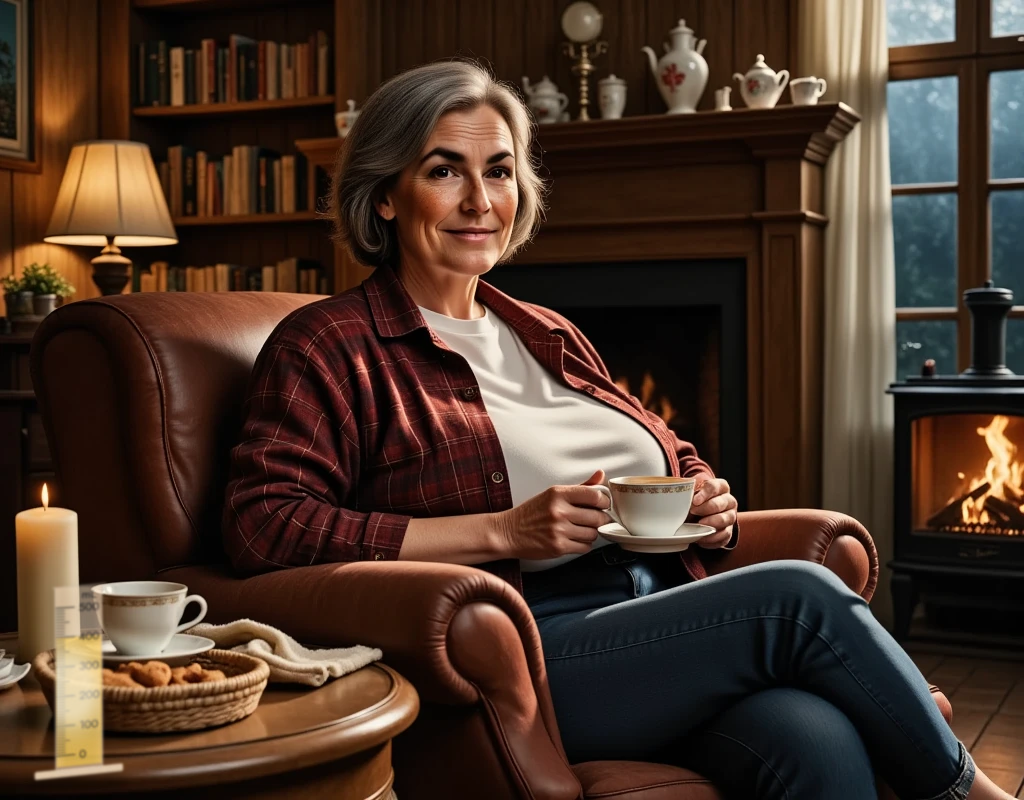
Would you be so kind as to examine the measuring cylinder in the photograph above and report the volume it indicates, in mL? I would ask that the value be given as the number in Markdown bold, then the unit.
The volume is **400** mL
